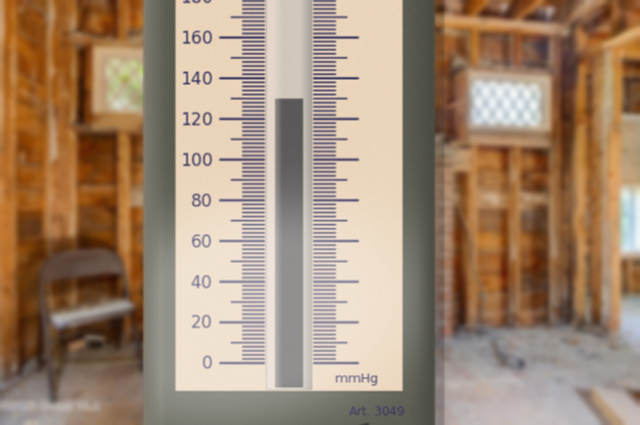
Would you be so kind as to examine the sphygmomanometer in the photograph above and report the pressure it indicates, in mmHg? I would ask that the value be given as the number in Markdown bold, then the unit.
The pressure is **130** mmHg
